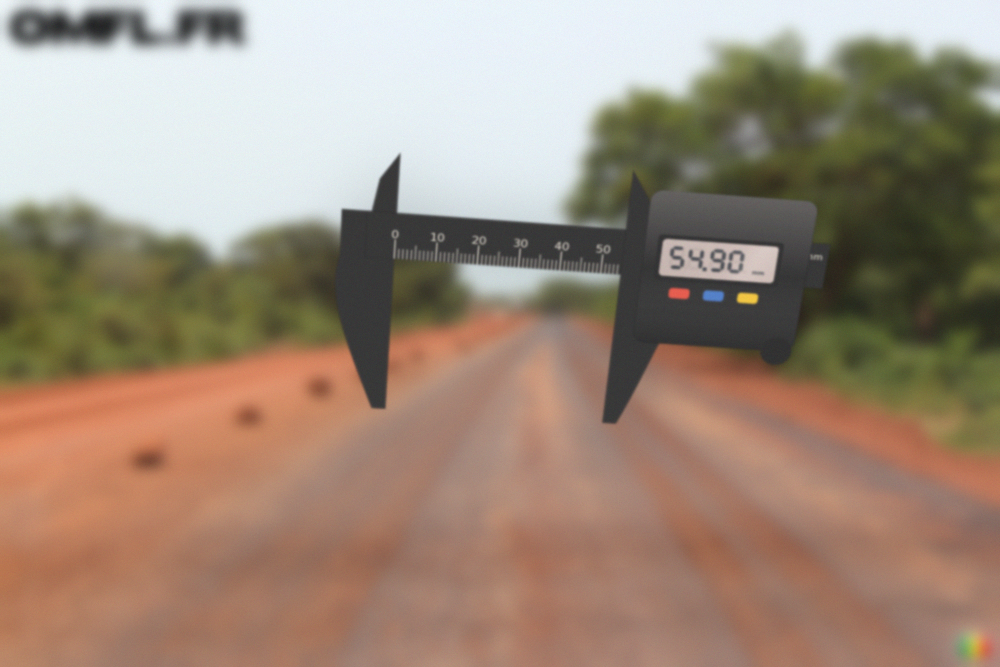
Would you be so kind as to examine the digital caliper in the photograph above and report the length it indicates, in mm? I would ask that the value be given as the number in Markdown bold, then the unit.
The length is **54.90** mm
